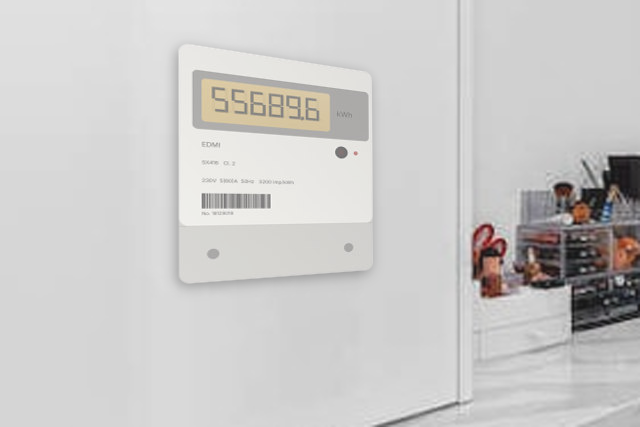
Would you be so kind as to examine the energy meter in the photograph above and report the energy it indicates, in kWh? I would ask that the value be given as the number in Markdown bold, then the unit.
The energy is **55689.6** kWh
